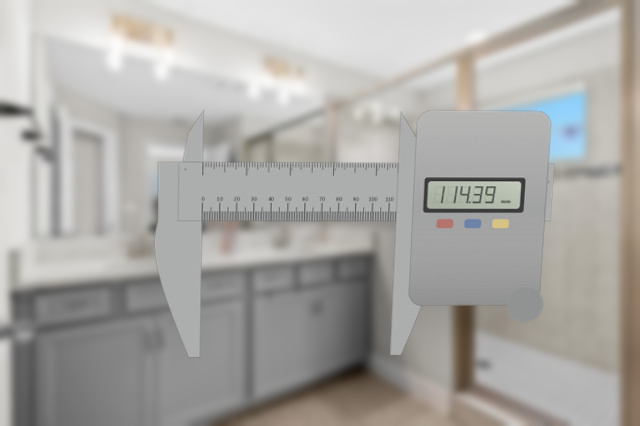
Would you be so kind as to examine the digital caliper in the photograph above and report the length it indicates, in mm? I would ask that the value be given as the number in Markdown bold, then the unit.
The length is **114.39** mm
